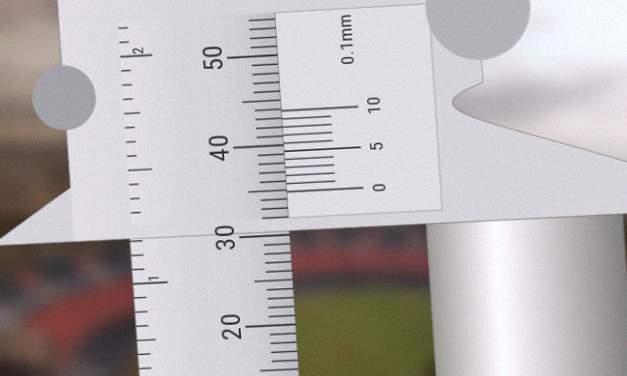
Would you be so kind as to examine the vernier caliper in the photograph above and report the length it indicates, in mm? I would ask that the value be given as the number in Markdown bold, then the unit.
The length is **34.8** mm
